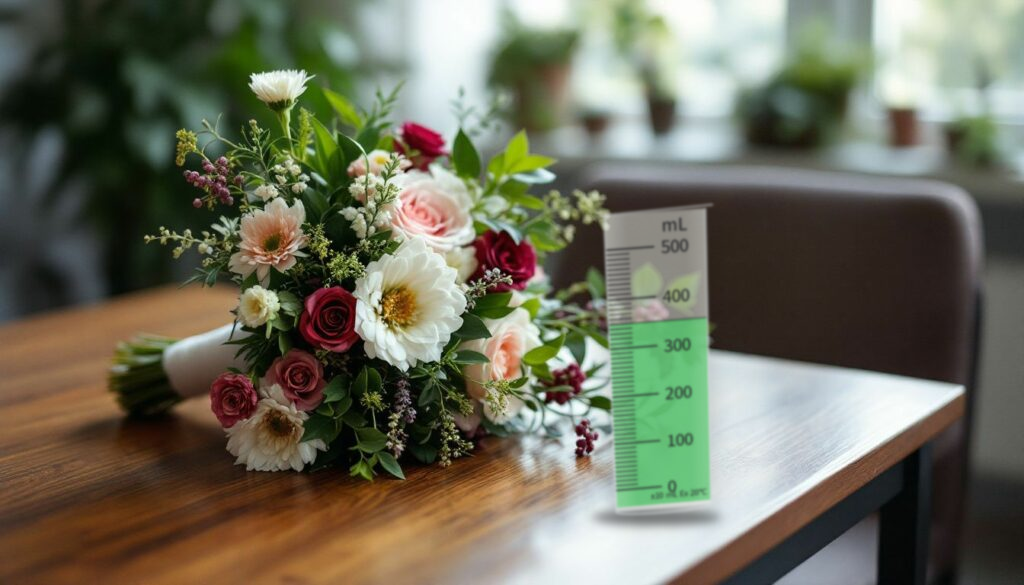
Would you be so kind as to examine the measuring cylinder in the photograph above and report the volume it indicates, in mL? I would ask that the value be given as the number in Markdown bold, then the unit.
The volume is **350** mL
